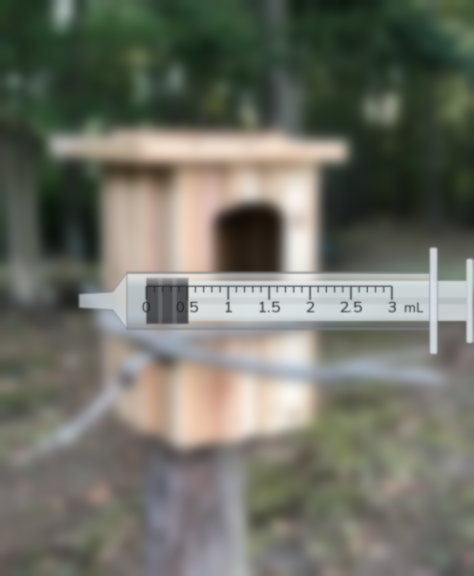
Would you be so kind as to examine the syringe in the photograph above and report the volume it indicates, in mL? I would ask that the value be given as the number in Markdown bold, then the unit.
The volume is **0** mL
